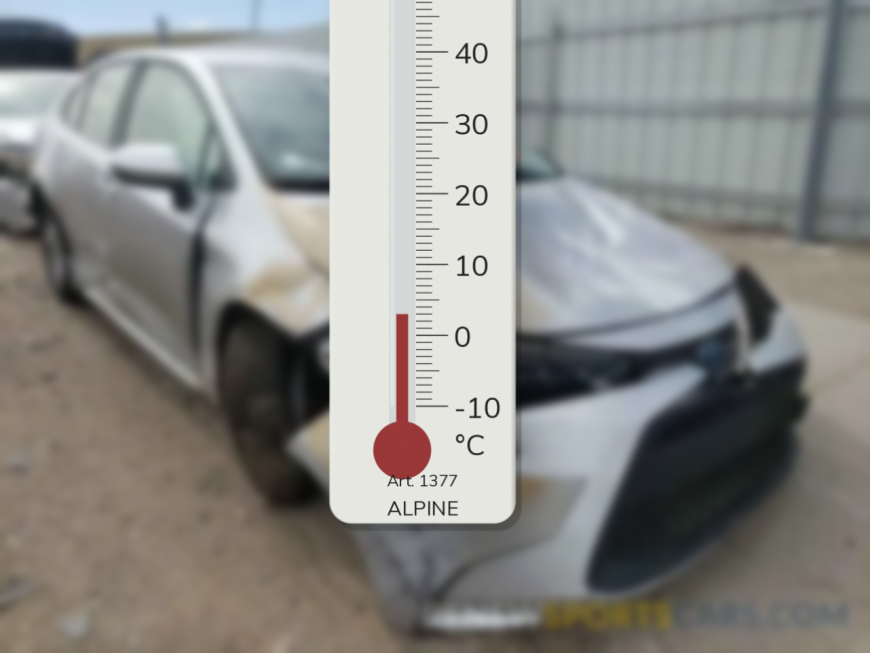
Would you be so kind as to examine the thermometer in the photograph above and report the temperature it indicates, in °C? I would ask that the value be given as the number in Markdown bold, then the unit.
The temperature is **3** °C
